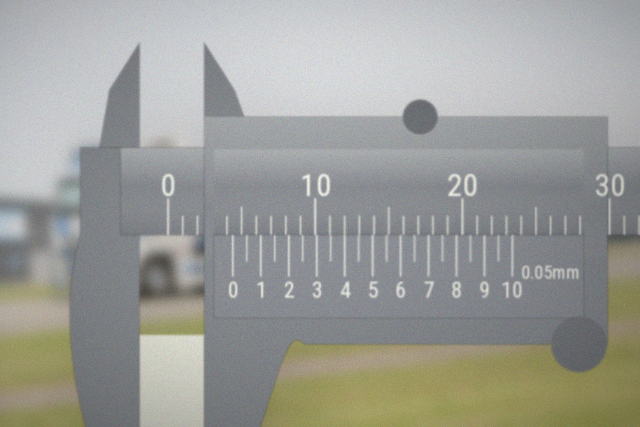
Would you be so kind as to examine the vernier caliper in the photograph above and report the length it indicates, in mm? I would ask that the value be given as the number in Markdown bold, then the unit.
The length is **4.4** mm
